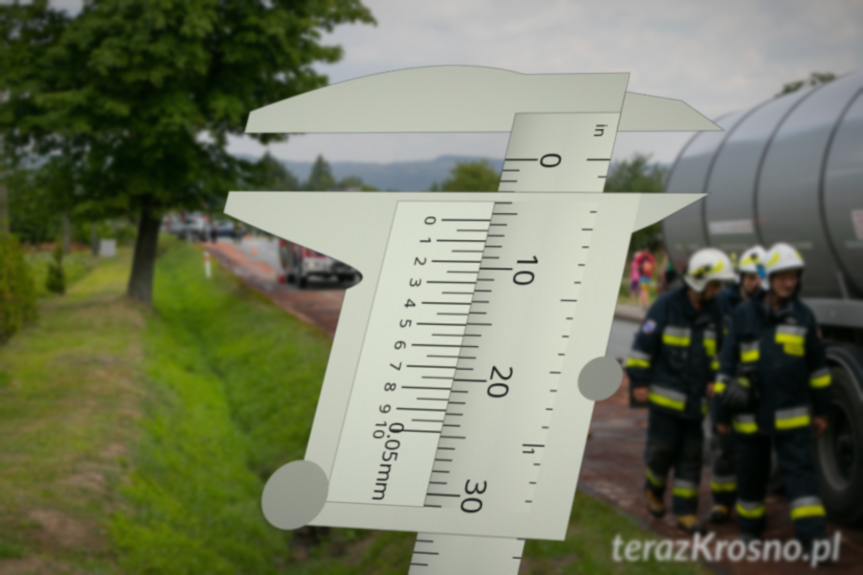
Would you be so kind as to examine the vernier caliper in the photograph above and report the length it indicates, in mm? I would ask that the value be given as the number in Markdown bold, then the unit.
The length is **5.6** mm
